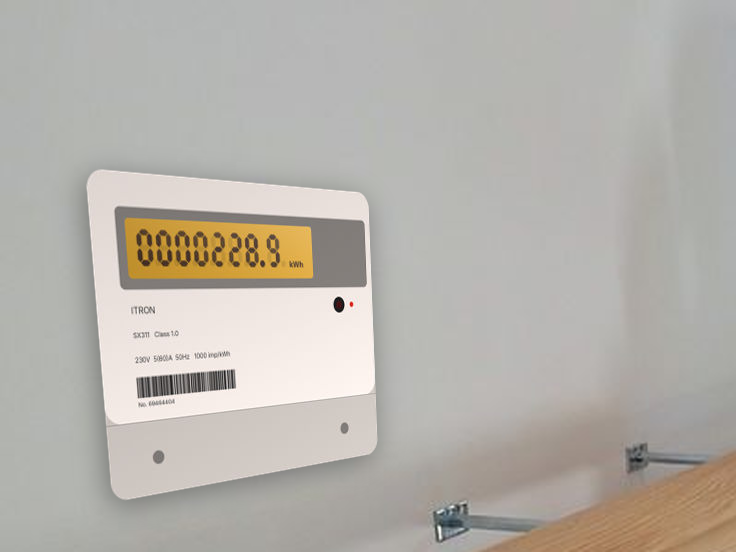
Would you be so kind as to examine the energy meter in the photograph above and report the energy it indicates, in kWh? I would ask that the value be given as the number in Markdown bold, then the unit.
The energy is **228.9** kWh
